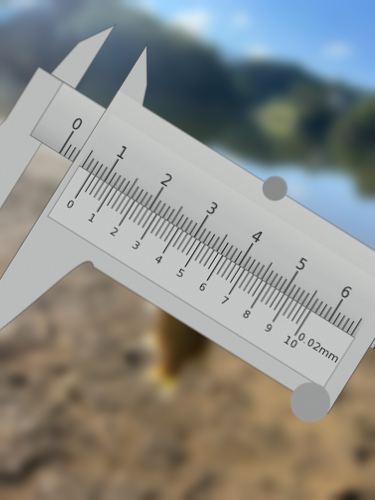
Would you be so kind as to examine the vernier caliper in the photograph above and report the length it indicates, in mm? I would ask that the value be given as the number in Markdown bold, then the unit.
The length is **7.0** mm
